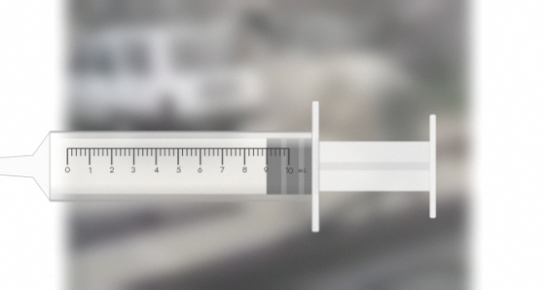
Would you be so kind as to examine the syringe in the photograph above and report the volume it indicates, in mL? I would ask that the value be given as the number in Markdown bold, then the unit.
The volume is **9** mL
